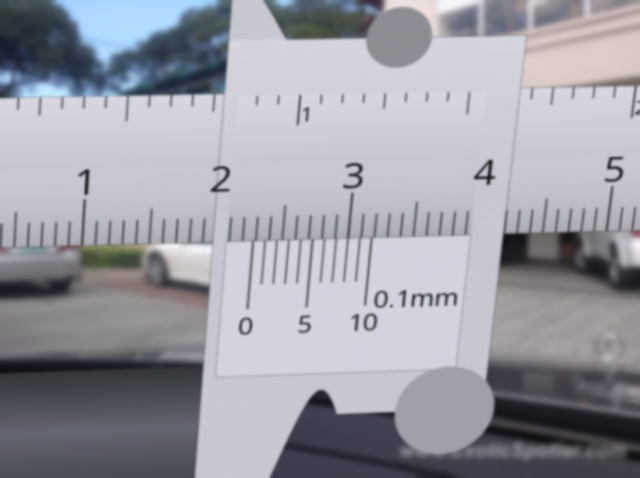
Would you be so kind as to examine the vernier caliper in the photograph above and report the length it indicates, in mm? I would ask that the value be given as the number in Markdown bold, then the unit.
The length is **22.8** mm
